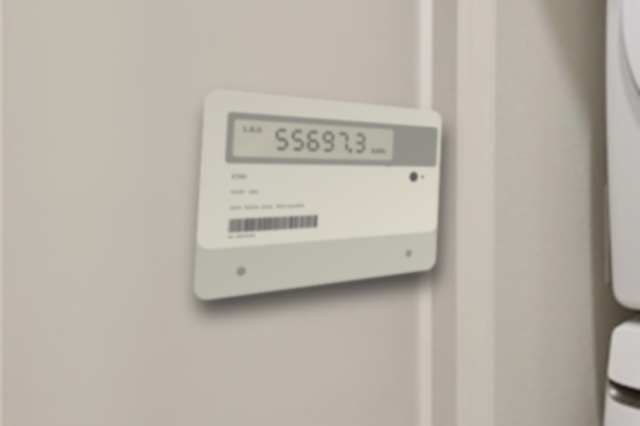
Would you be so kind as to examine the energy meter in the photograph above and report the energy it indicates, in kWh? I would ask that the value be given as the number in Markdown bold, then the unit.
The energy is **55697.3** kWh
